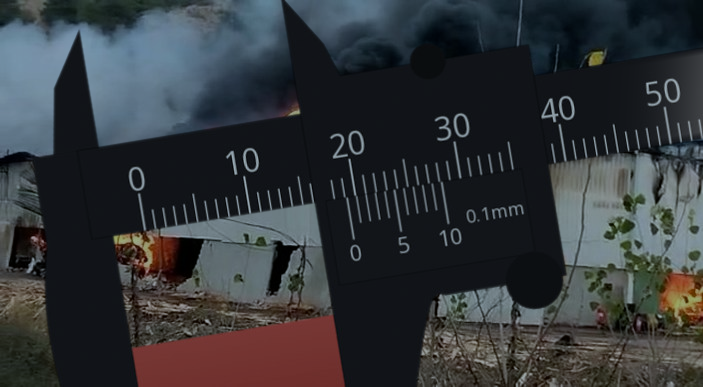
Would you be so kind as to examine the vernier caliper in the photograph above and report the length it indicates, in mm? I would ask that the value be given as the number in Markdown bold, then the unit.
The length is **19.2** mm
